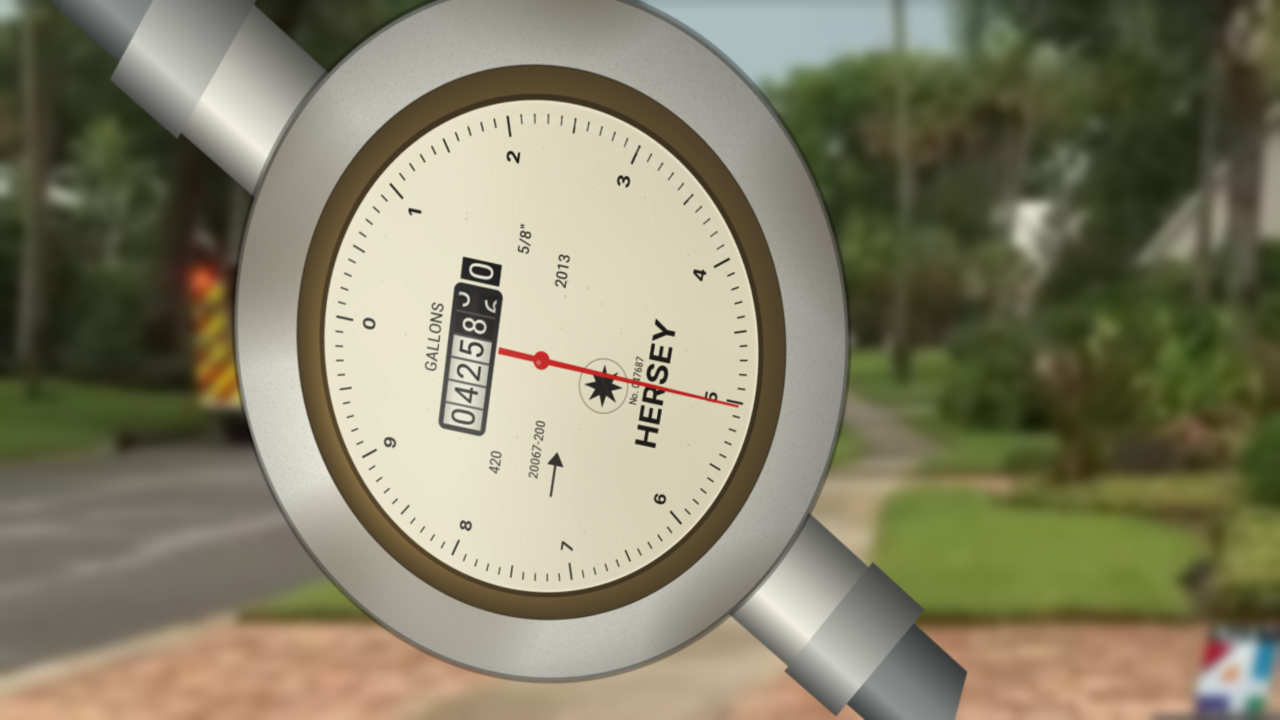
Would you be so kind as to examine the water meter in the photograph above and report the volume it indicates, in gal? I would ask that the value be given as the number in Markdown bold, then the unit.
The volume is **425855.0** gal
